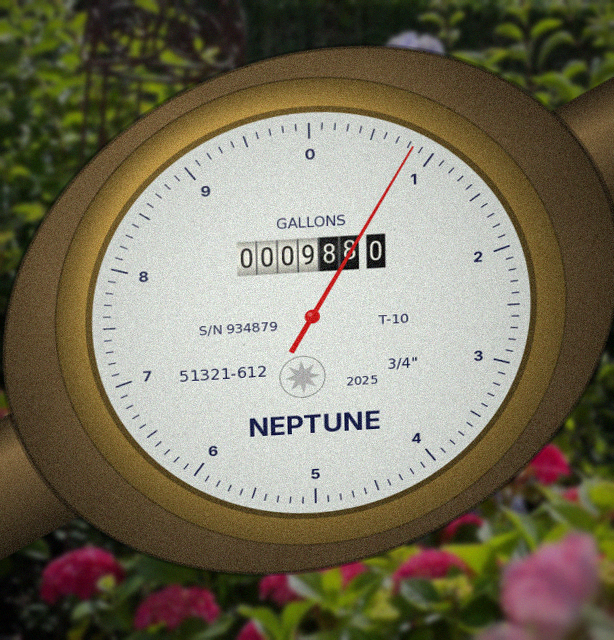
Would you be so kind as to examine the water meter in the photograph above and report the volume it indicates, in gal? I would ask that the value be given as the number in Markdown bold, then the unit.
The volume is **9880.8** gal
